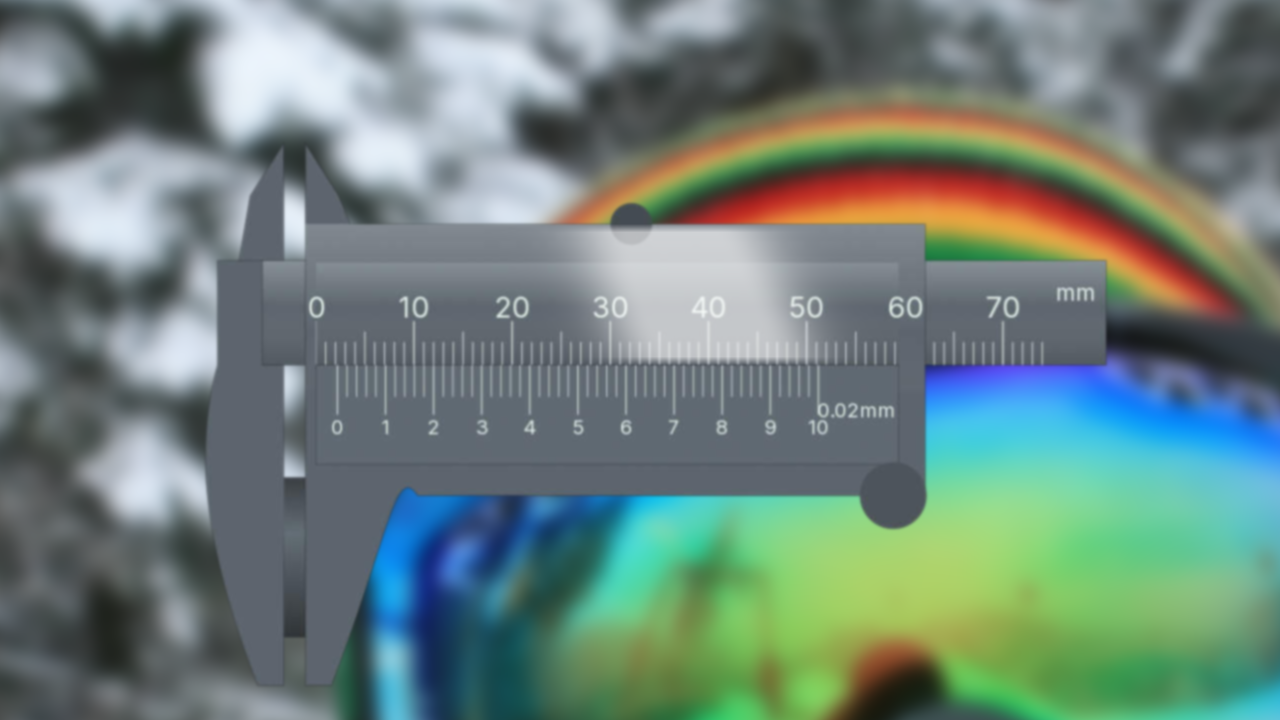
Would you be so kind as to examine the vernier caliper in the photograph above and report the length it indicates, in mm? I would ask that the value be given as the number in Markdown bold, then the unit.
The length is **2.2** mm
